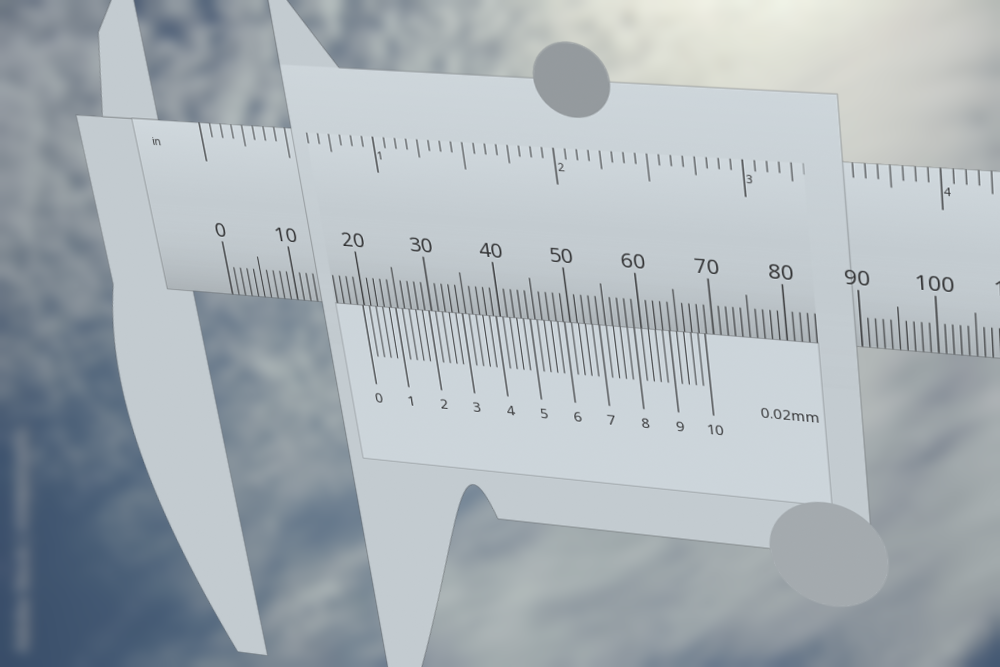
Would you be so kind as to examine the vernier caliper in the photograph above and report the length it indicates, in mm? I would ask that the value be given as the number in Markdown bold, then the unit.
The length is **19.8** mm
